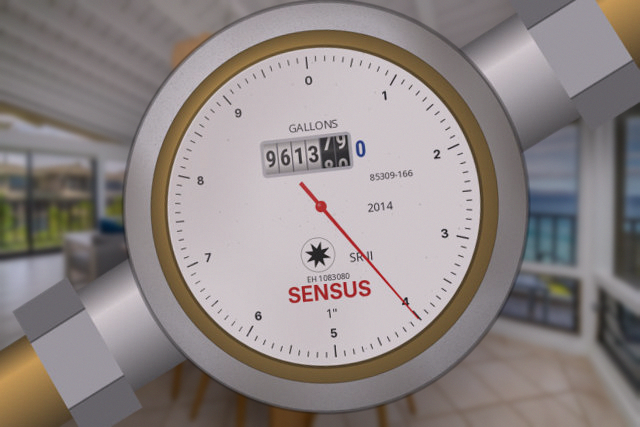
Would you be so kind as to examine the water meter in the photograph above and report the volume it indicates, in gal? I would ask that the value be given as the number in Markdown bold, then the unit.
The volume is **9613794.0** gal
